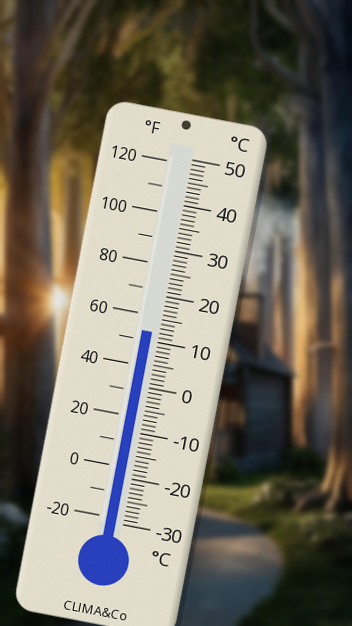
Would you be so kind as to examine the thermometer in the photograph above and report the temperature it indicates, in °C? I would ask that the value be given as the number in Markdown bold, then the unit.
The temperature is **12** °C
